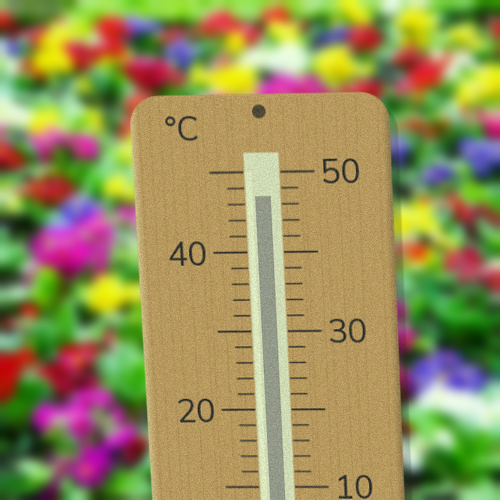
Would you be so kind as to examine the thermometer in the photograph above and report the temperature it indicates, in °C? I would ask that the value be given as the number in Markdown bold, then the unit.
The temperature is **47** °C
